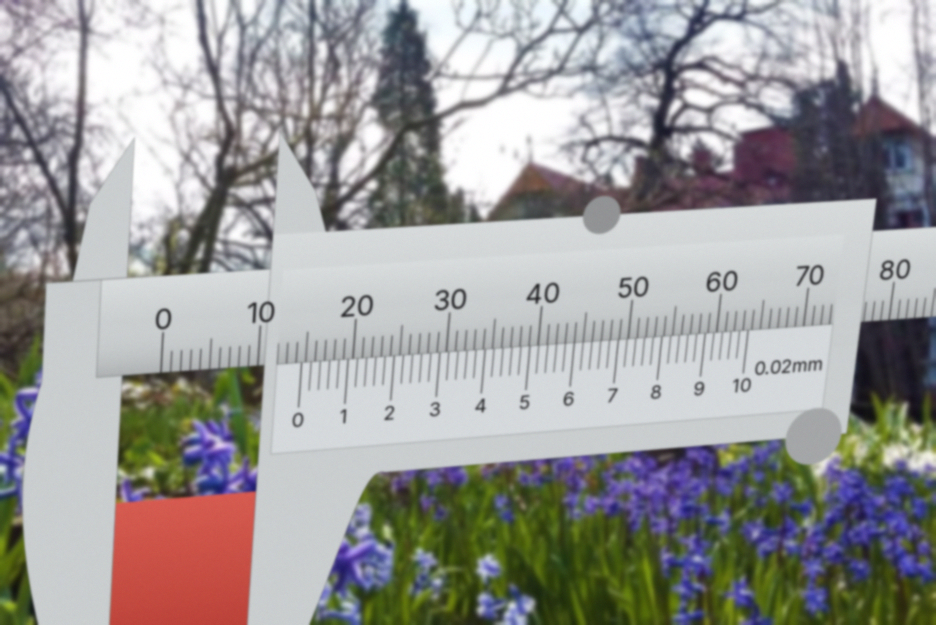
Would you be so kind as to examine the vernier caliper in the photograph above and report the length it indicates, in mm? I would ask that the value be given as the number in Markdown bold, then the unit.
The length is **14.6** mm
